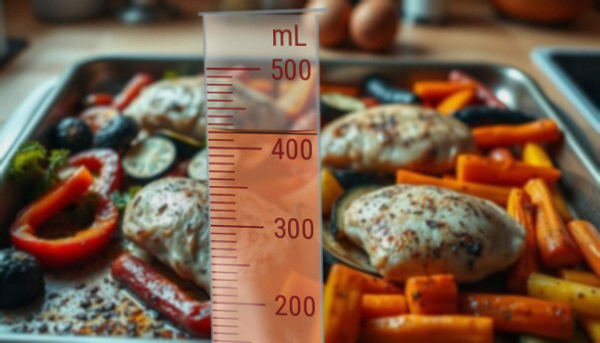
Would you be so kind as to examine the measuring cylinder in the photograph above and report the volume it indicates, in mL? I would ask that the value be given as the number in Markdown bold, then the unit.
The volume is **420** mL
